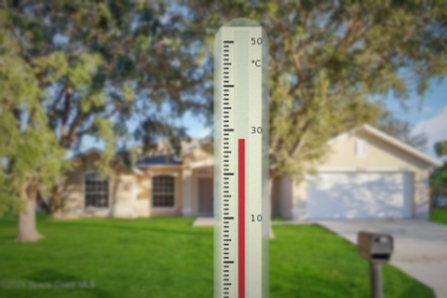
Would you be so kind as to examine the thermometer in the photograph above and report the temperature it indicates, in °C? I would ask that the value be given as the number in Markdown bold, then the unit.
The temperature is **28** °C
